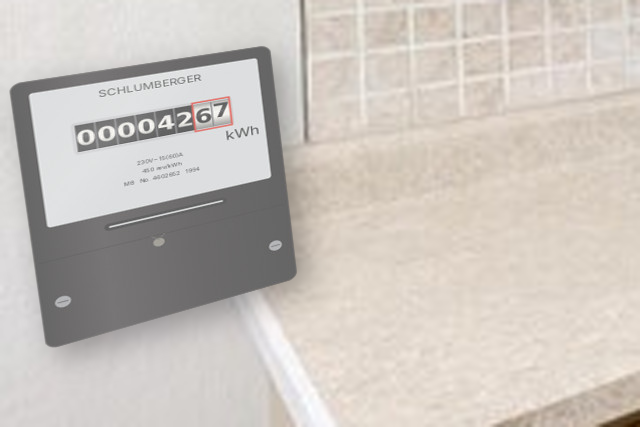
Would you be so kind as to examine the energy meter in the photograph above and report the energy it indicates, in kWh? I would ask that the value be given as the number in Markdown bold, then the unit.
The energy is **42.67** kWh
